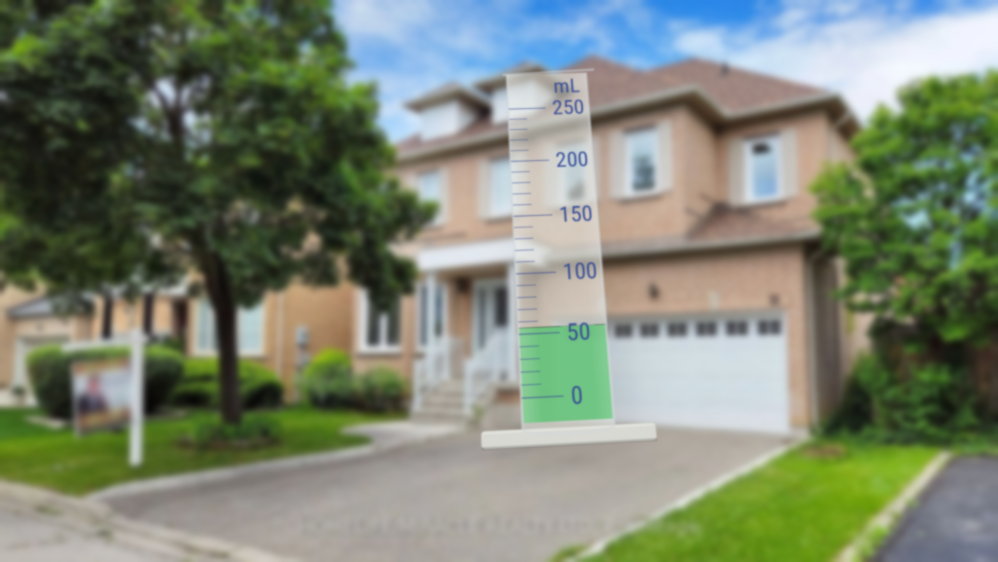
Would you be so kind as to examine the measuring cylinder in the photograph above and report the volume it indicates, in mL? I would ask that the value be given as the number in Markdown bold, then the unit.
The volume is **55** mL
